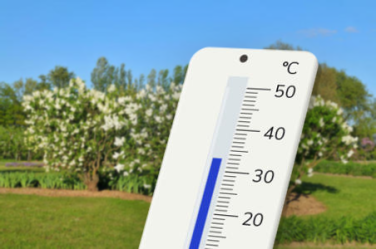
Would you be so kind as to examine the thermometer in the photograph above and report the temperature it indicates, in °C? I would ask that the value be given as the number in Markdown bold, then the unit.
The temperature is **33** °C
